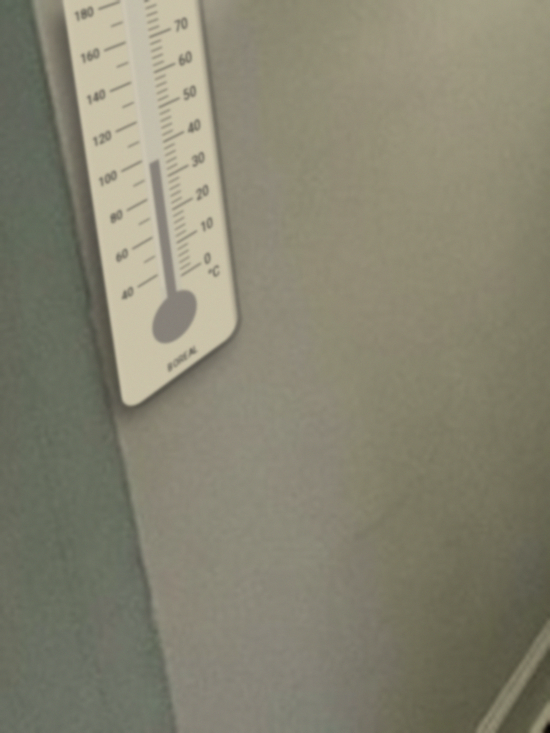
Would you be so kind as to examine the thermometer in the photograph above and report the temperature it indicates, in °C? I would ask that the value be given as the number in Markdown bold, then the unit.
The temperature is **36** °C
